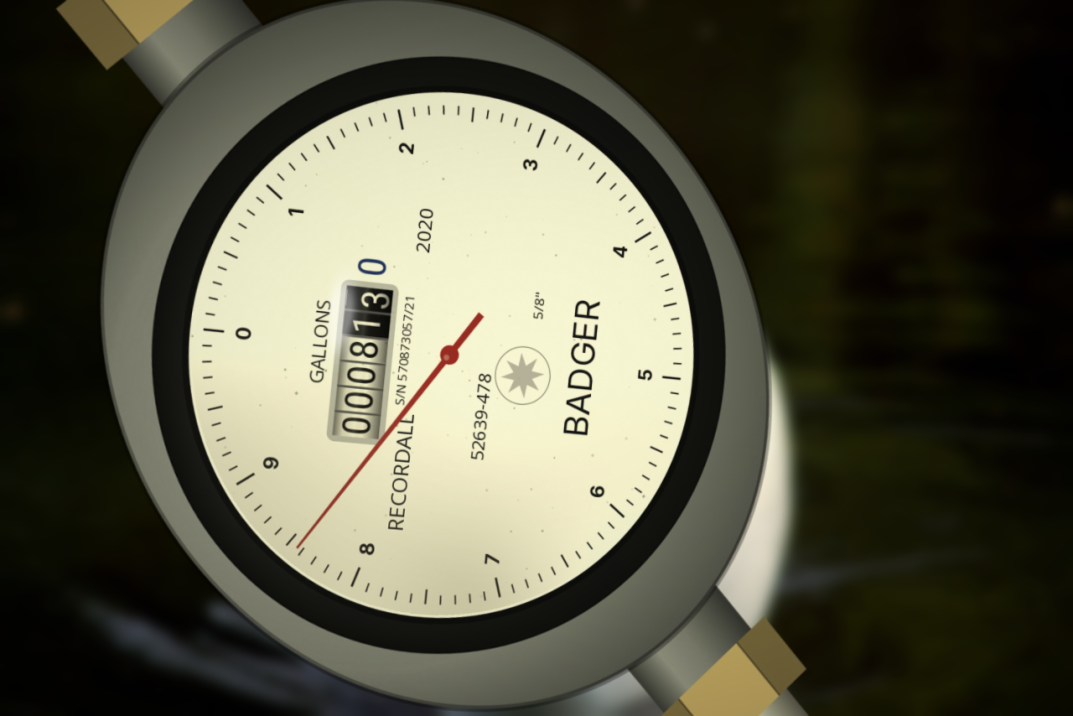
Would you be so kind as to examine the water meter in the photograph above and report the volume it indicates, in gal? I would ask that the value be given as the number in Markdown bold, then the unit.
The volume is **8128.4** gal
